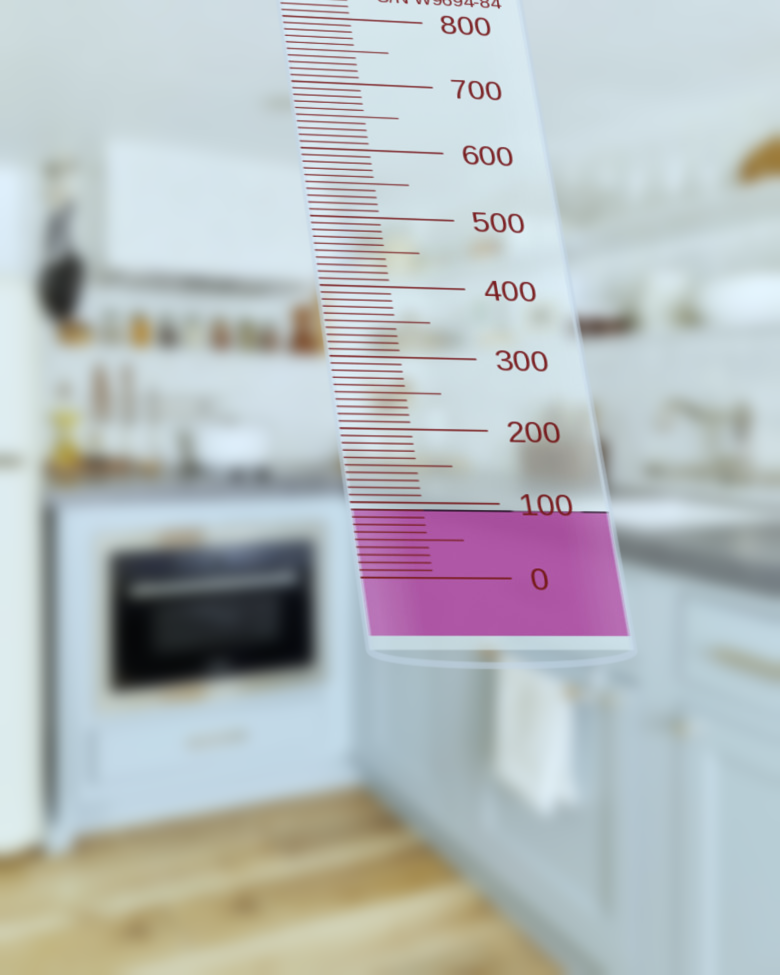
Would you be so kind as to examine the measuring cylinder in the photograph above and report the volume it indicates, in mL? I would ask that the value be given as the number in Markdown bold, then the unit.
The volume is **90** mL
